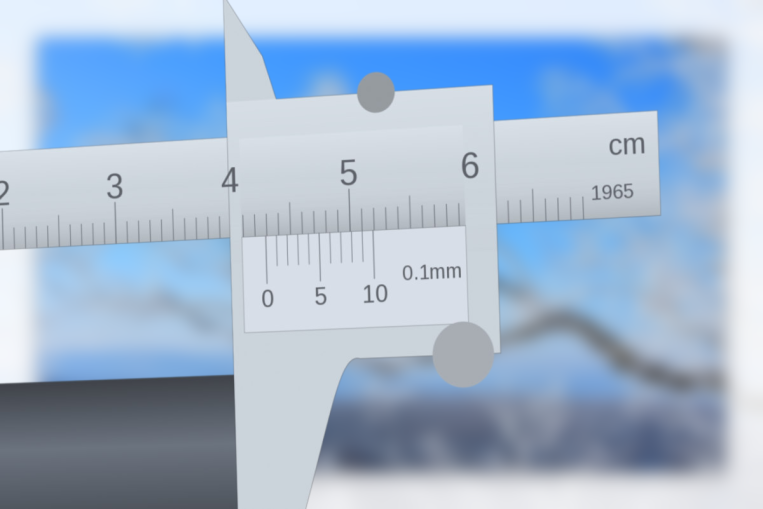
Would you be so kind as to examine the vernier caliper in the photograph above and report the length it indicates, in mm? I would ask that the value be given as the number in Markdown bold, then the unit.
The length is **42.9** mm
